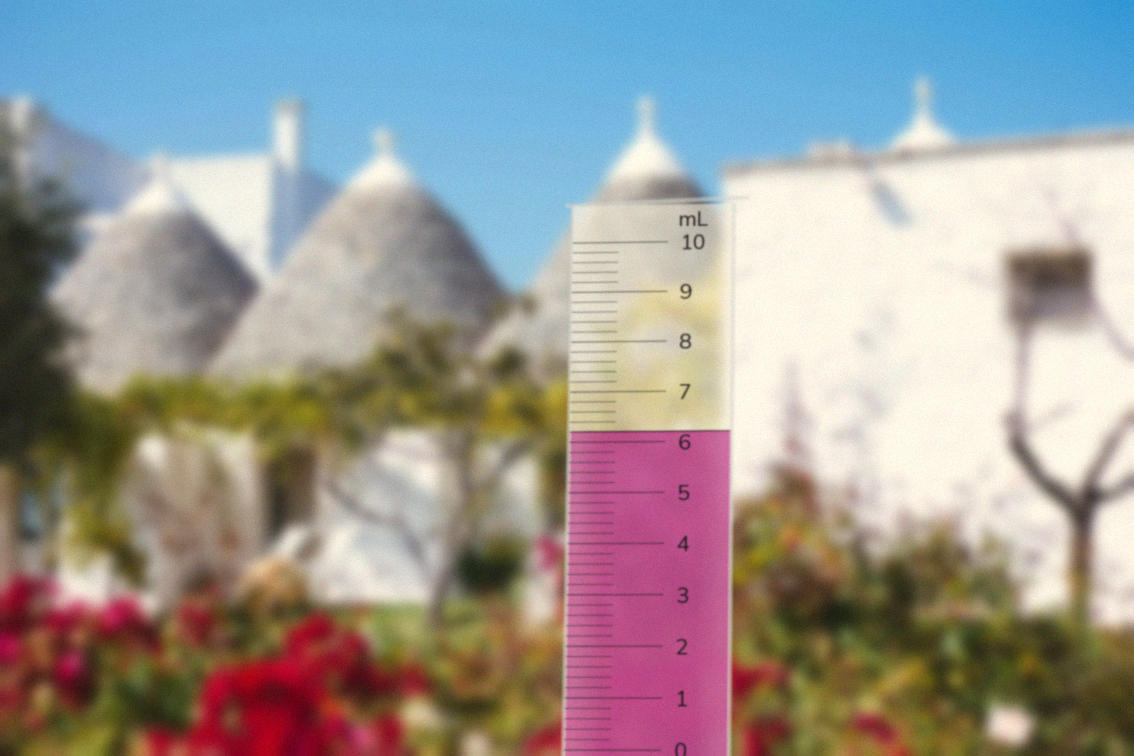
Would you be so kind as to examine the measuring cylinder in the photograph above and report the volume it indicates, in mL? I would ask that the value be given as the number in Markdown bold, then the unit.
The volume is **6.2** mL
